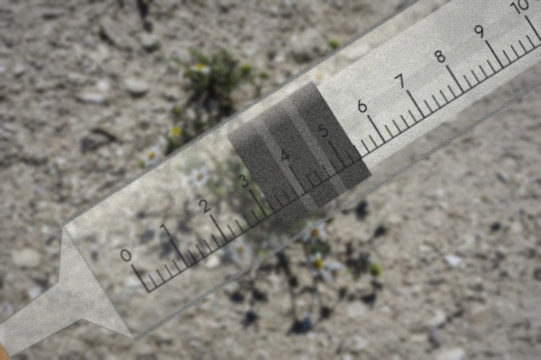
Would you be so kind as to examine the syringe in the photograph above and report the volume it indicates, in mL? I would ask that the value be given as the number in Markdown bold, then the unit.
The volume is **3.2** mL
